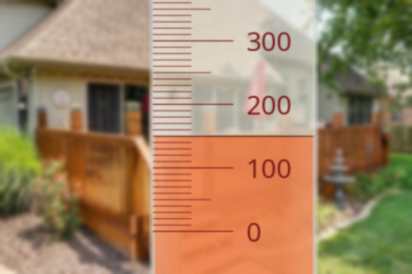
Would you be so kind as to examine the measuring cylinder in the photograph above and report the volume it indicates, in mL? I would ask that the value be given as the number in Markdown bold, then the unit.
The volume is **150** mL
